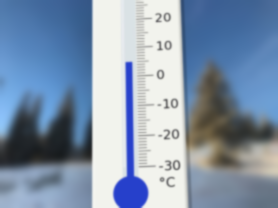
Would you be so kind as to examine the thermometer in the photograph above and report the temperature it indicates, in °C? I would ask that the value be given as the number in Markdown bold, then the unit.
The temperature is **5** °C
